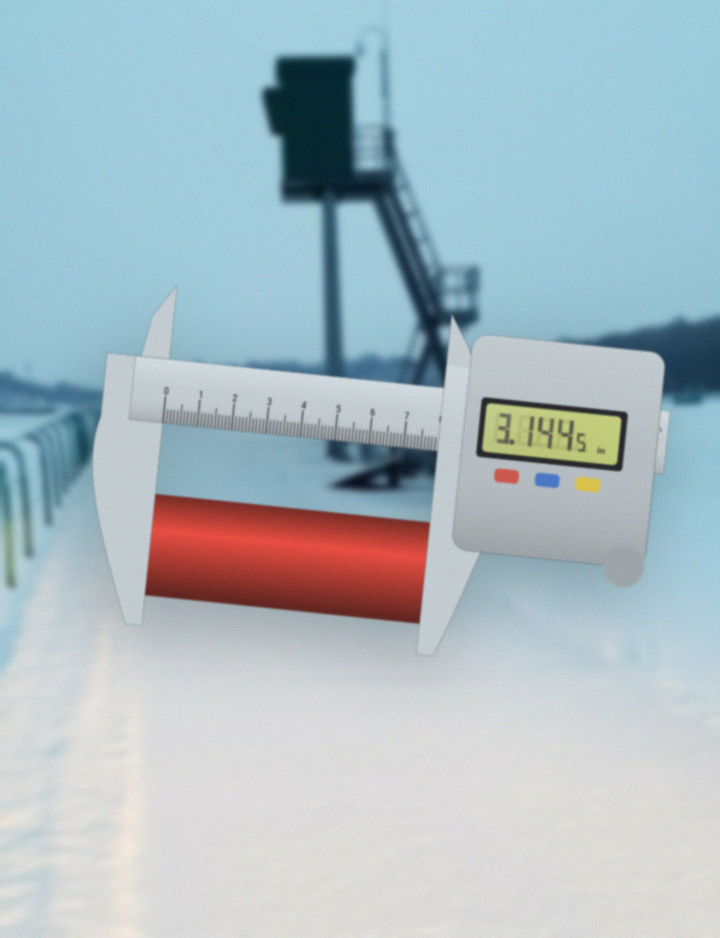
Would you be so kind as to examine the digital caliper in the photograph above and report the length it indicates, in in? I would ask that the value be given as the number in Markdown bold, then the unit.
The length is **3.1445** in
